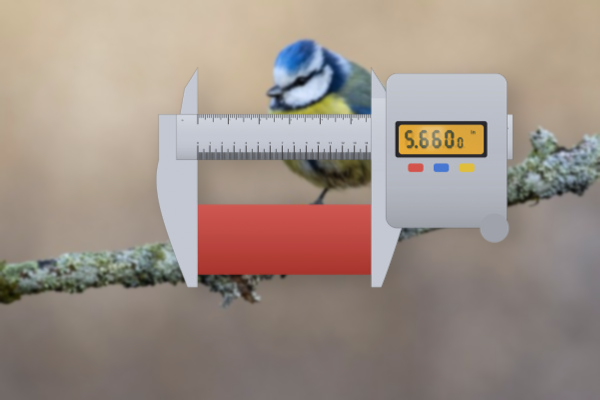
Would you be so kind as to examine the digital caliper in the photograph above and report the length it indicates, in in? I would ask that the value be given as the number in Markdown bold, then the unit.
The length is **5.6600** in
